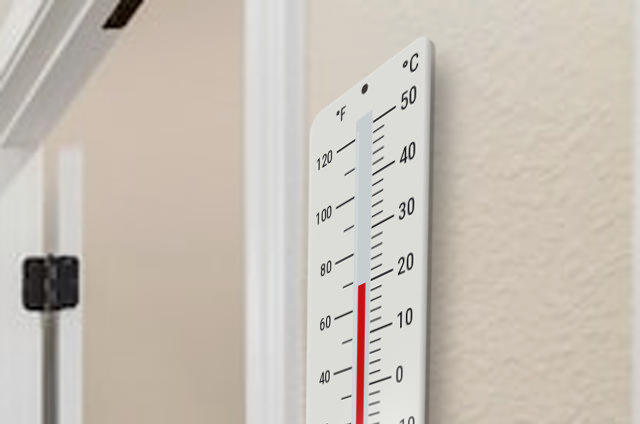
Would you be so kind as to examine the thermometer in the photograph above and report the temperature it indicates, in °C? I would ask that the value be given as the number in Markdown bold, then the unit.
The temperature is **20** °C
